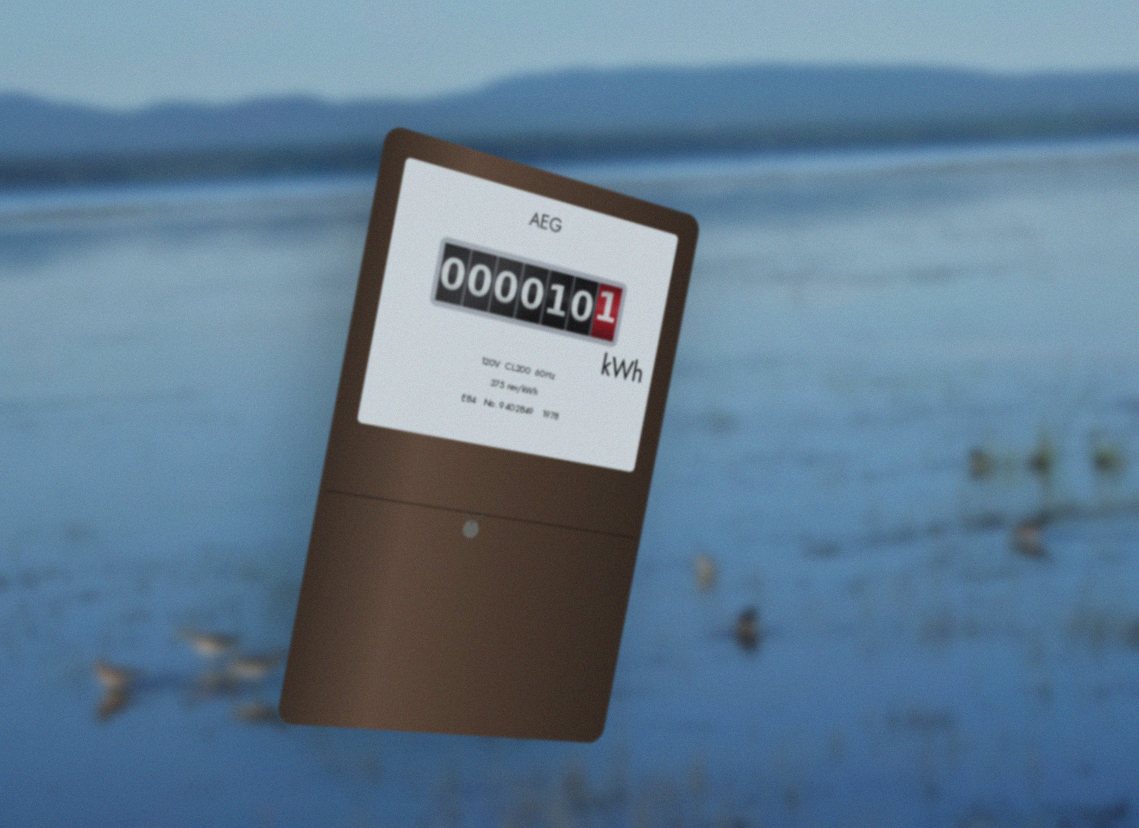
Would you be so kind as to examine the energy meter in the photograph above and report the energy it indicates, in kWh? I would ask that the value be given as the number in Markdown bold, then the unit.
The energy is **10.1** kWh
